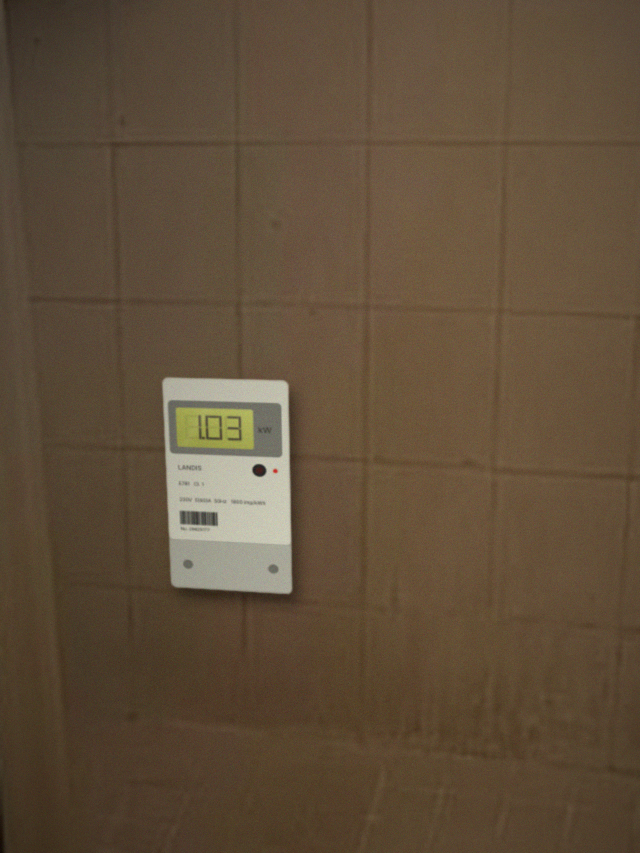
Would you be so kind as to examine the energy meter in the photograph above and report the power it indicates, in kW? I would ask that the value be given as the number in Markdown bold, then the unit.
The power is **1.03** kW
